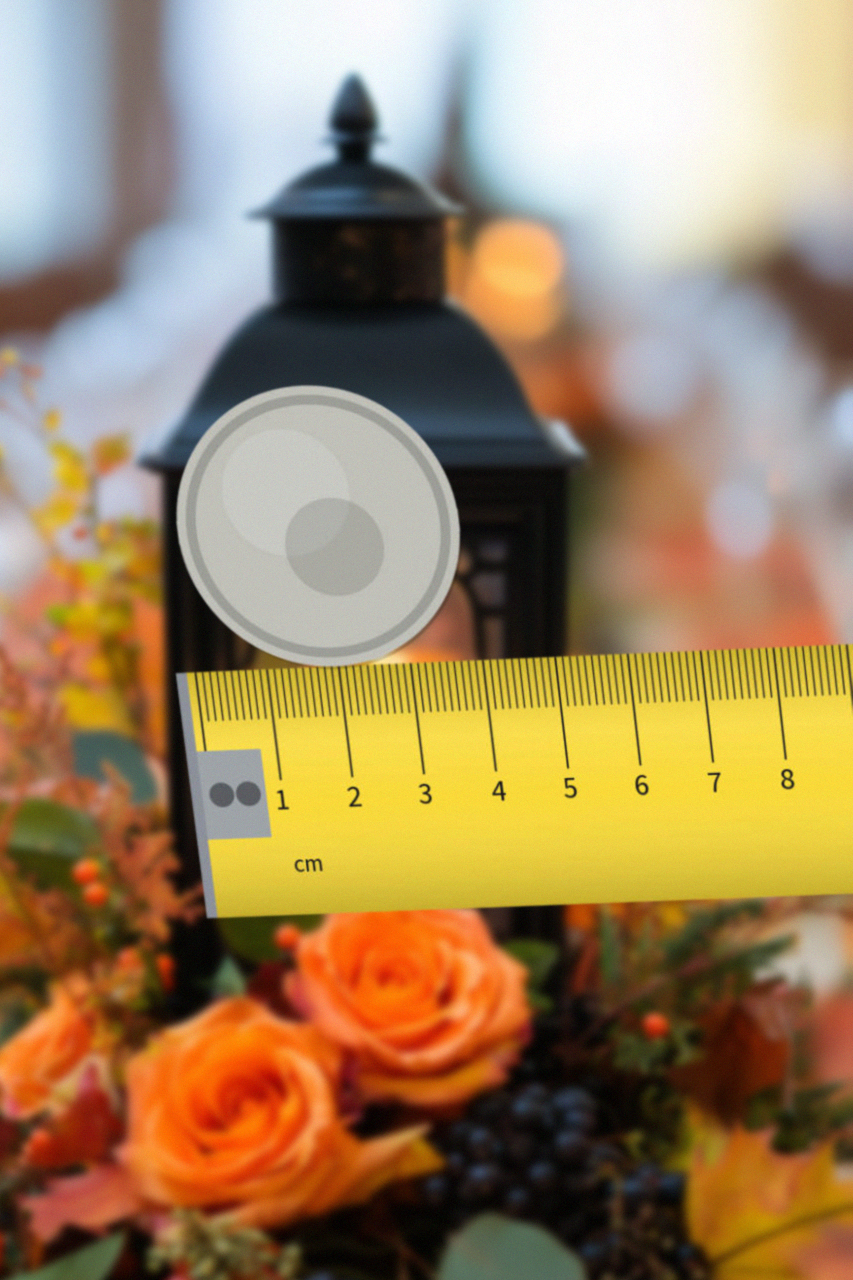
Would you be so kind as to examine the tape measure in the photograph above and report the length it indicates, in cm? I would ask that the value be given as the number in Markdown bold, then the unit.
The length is **3.9** cm
